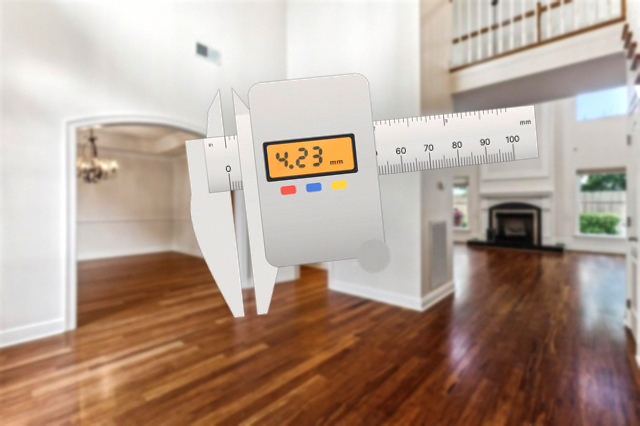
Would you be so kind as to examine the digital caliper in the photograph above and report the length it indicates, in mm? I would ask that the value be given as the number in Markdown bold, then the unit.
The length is **4.23** mm
